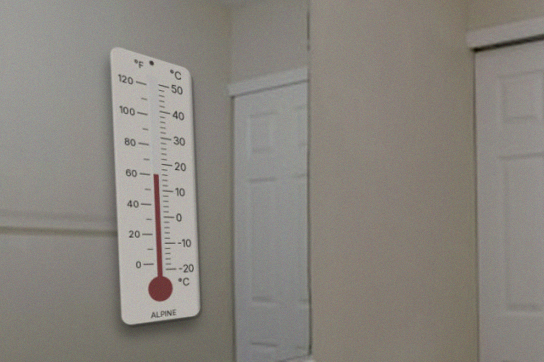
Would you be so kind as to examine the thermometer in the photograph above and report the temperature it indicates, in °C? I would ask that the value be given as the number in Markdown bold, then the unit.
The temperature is **16** °C
